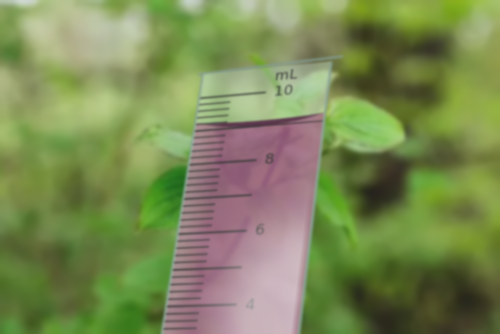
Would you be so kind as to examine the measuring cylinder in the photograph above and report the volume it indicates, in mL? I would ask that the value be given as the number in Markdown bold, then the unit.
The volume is **9** mL
